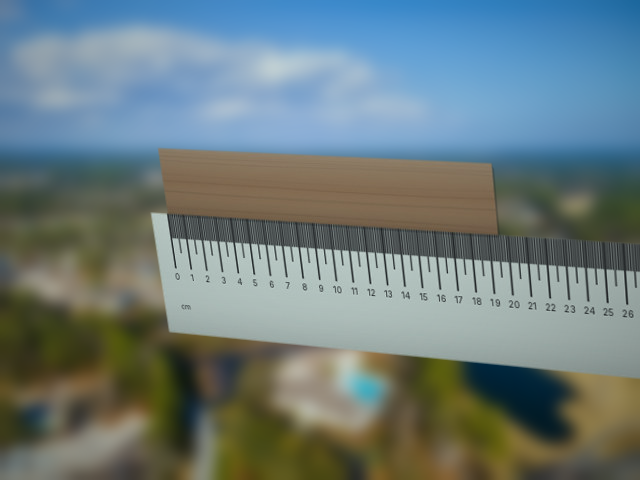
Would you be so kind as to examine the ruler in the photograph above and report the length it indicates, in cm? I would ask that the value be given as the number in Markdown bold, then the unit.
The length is **19.5** cm
